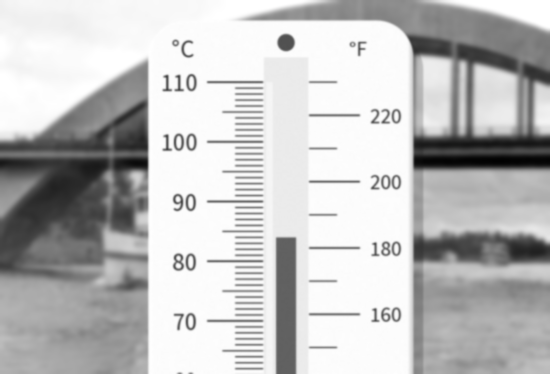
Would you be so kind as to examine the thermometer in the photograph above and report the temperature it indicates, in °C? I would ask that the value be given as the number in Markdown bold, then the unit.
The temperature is **84** °C
